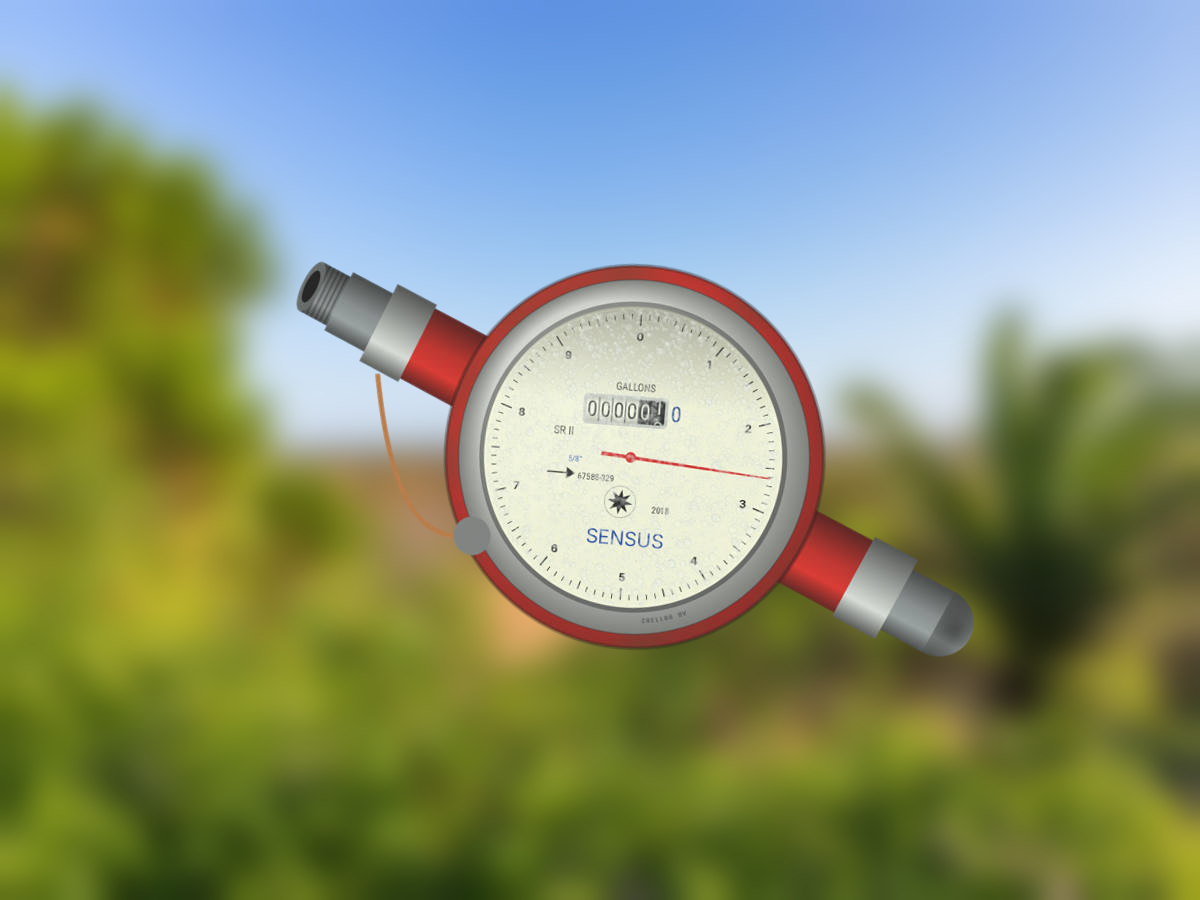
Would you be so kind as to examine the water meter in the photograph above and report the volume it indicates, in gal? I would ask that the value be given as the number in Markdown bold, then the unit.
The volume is **12.6** gal
